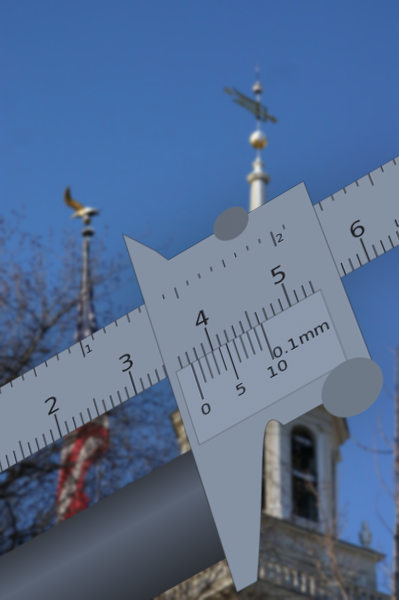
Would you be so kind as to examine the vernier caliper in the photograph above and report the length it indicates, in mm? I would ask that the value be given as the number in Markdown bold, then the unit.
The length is **37.2** mm
